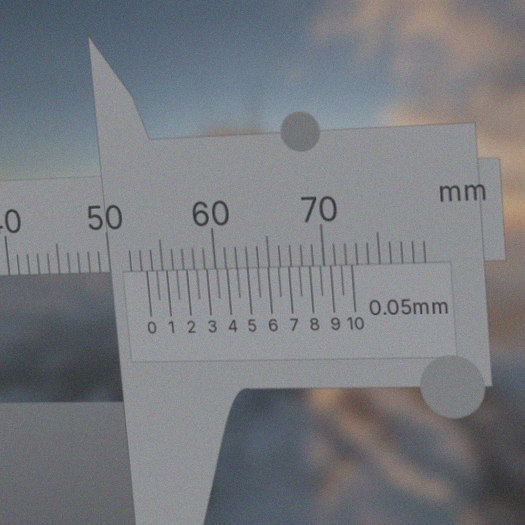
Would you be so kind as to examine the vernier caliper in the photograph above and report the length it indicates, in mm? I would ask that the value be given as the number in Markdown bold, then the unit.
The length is **53.5** mm
